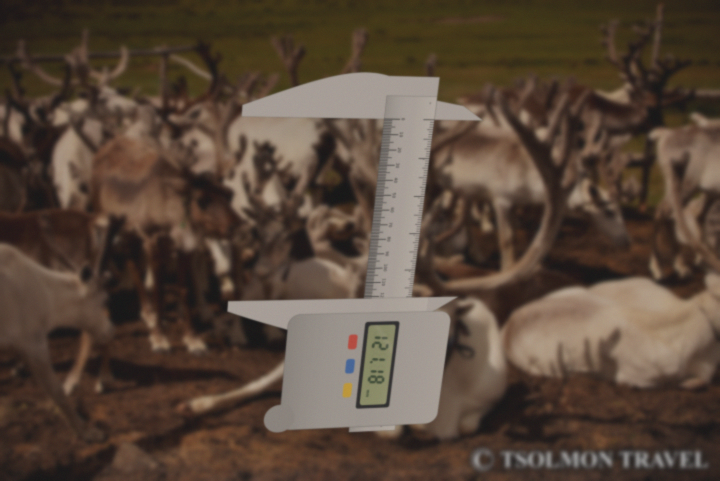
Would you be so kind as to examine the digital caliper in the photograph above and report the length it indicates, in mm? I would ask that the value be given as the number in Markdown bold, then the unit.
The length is **121.18** mm
